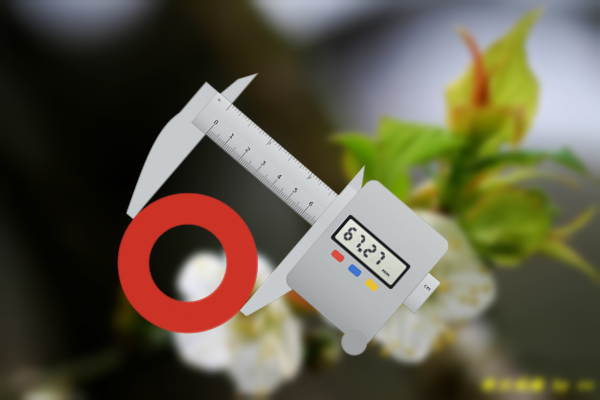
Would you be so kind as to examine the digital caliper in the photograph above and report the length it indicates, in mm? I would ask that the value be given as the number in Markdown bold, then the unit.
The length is **67.27** mm
